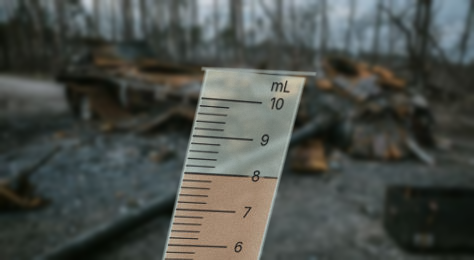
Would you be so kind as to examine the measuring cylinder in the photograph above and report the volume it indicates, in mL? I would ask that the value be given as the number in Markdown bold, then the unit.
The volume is **8** mL
